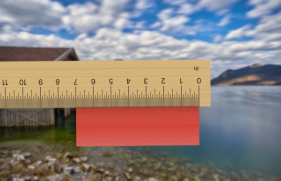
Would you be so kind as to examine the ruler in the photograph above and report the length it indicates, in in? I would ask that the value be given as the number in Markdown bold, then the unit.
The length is **7** in
